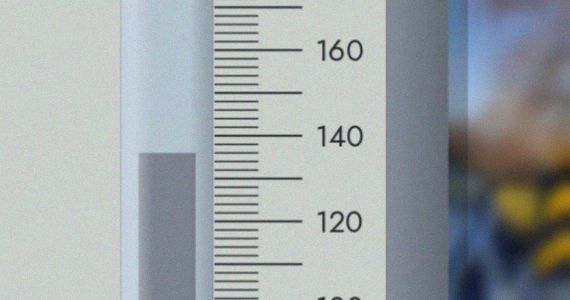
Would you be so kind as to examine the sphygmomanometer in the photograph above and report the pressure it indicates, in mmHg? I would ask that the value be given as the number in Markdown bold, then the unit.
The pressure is **136** mmHg
